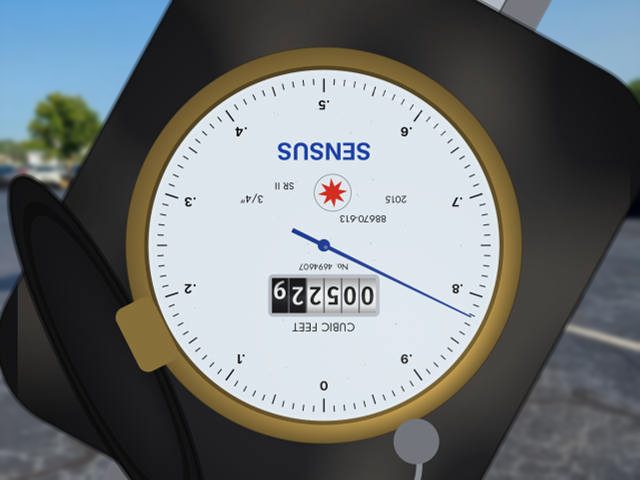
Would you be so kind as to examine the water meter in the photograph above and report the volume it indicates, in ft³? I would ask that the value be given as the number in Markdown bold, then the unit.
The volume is **5228.82** ft³
